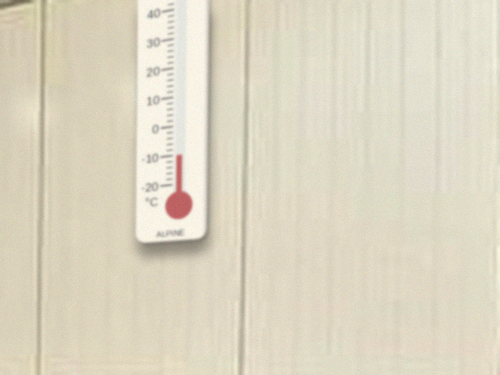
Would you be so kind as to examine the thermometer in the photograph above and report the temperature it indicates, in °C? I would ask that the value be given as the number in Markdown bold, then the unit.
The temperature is **-10** °C
